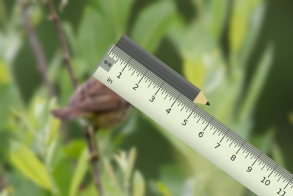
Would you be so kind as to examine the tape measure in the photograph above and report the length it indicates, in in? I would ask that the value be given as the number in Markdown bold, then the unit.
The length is **5.5** in
